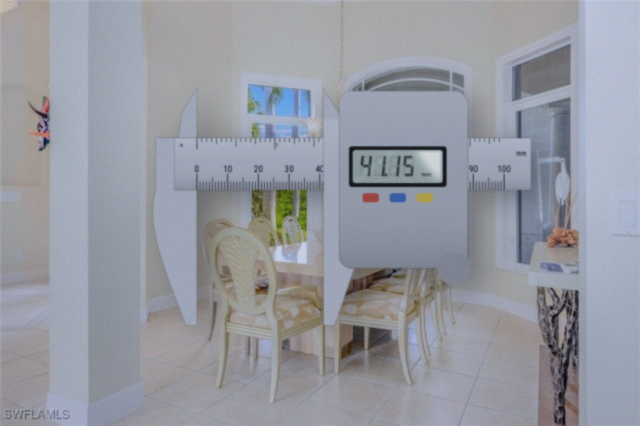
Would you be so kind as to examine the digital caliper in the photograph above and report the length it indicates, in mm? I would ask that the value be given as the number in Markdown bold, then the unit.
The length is **41.15** mm
